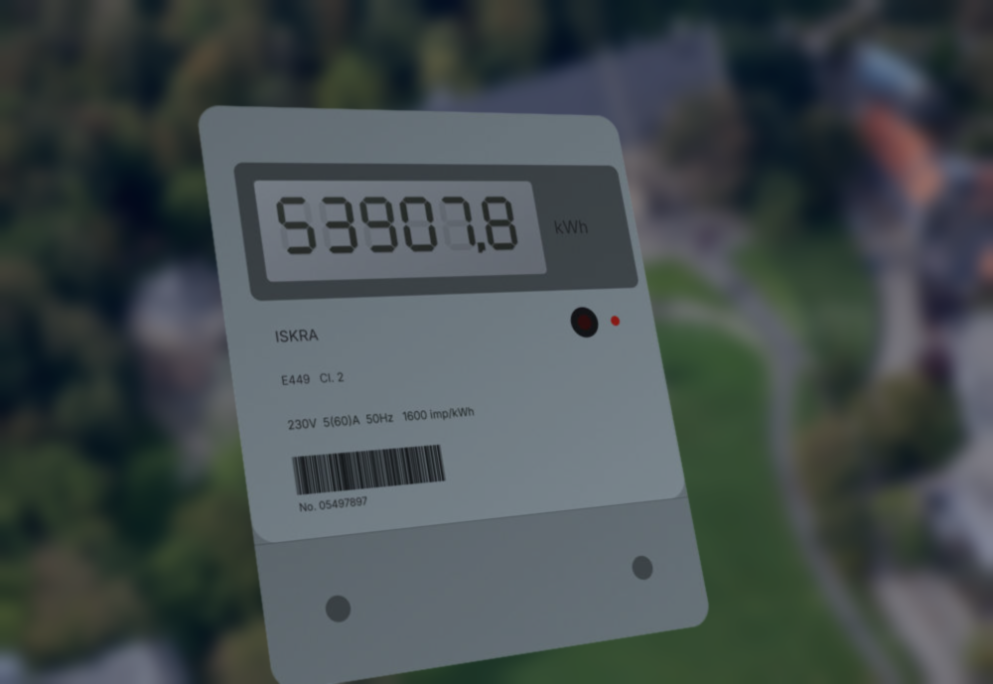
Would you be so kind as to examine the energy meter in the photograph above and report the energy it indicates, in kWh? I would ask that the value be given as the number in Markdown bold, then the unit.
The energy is **53907.8** kWh
